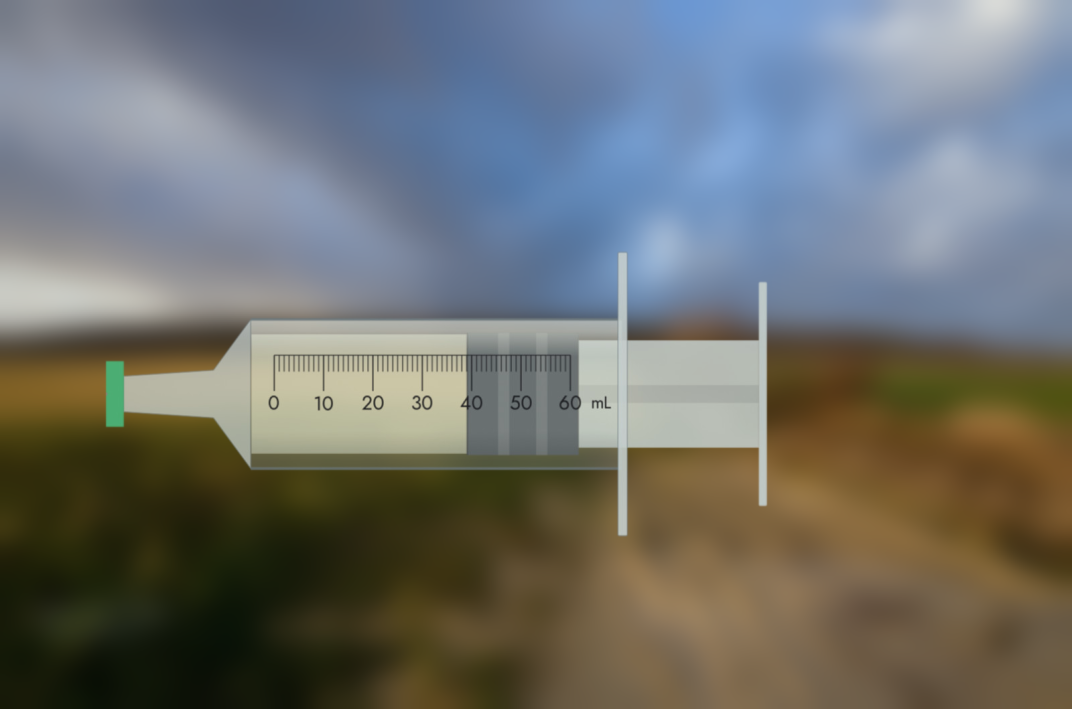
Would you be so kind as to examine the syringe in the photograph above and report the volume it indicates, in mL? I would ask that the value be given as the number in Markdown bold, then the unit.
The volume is **39** mL
